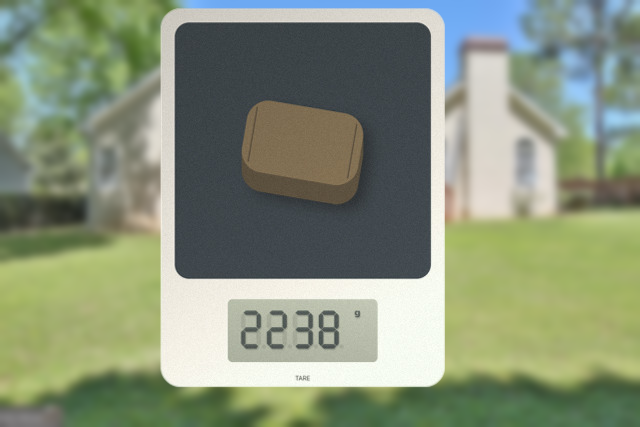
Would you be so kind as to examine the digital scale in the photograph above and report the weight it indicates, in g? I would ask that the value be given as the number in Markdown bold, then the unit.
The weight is **2238** g
